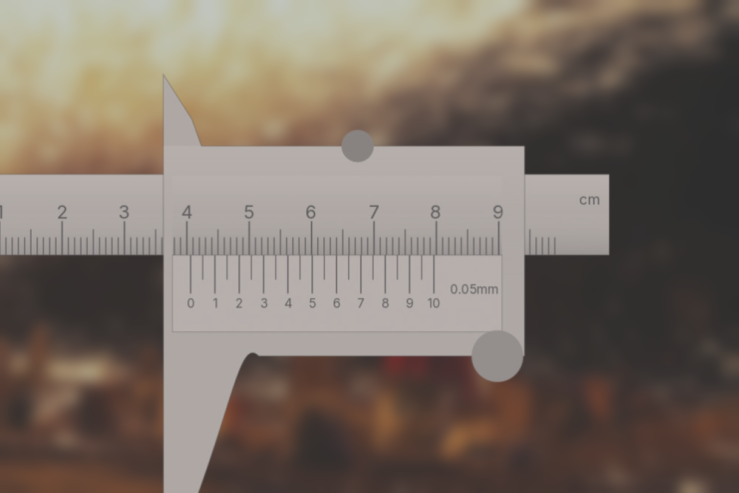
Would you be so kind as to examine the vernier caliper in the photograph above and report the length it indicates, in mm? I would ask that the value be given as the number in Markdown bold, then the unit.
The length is **40.6** mm
